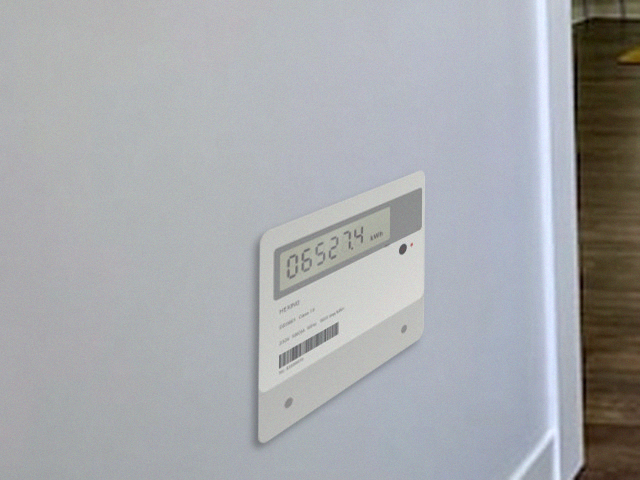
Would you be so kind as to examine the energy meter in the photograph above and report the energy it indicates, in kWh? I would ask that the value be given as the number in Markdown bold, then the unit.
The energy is **6527.4** kWh
